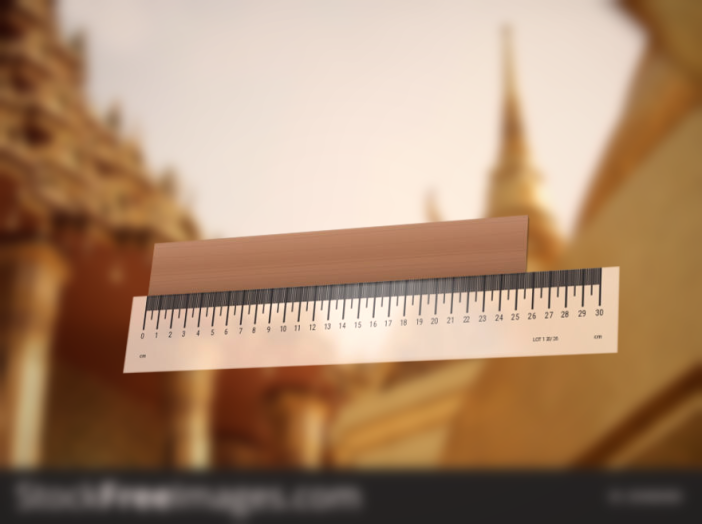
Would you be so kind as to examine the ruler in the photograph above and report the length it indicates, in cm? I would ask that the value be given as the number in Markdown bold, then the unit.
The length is **25.5** cm
